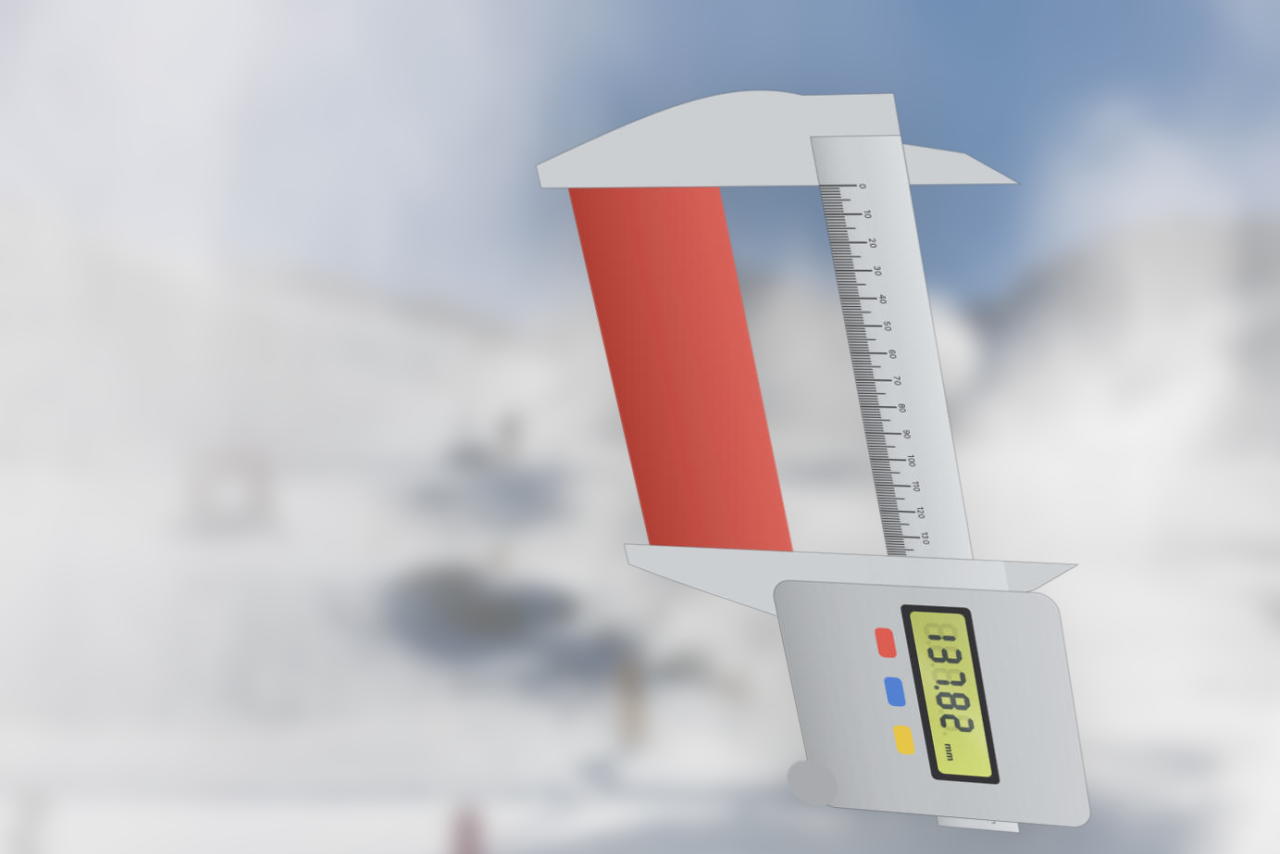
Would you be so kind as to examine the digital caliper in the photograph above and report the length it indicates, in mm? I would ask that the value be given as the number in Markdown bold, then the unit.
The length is **137.82** mm
